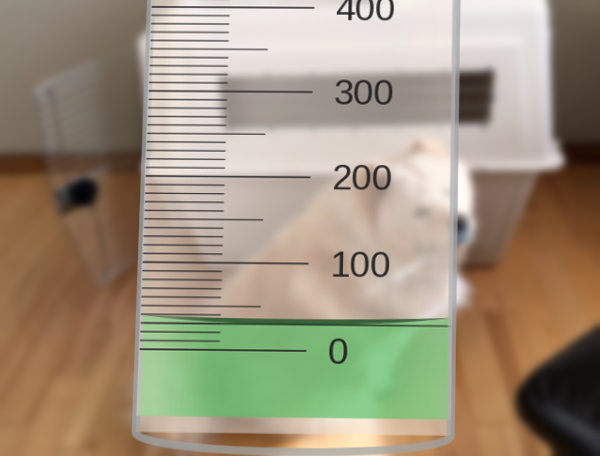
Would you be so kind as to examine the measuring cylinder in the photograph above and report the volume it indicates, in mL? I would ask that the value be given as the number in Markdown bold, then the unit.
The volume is **30** mL
